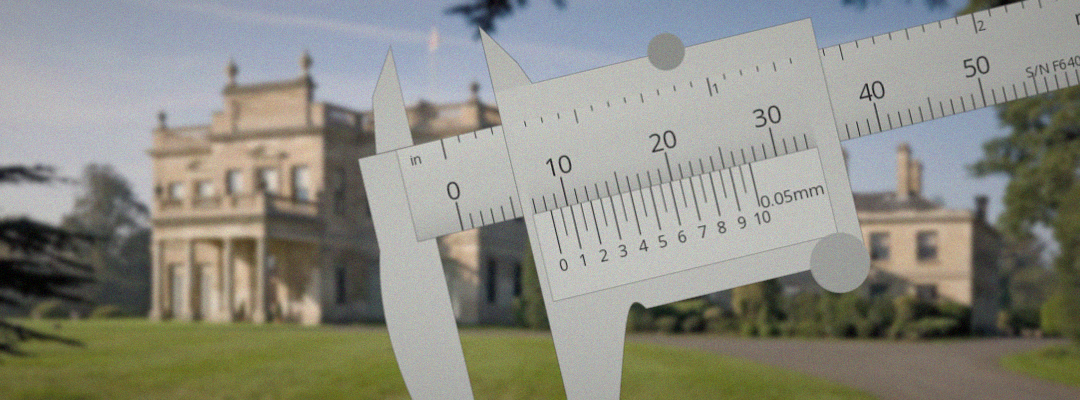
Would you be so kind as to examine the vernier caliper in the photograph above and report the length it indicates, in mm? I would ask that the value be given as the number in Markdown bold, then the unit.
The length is **8.4** mm
